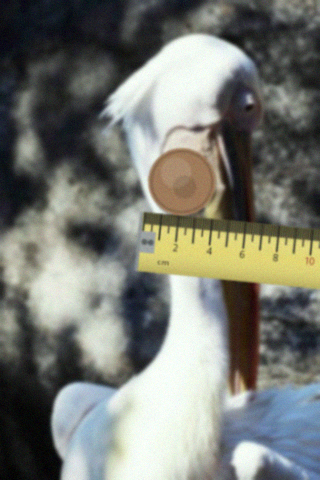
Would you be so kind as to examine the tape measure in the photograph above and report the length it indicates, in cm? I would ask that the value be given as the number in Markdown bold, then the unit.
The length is **4** cm
